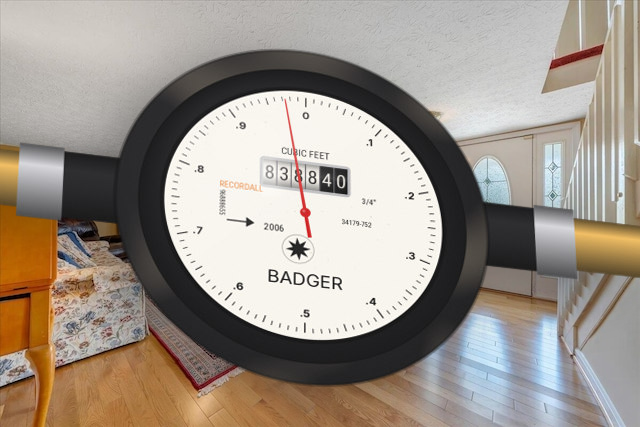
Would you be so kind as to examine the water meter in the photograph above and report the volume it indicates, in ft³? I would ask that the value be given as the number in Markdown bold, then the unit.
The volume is **838839.97** ft³
